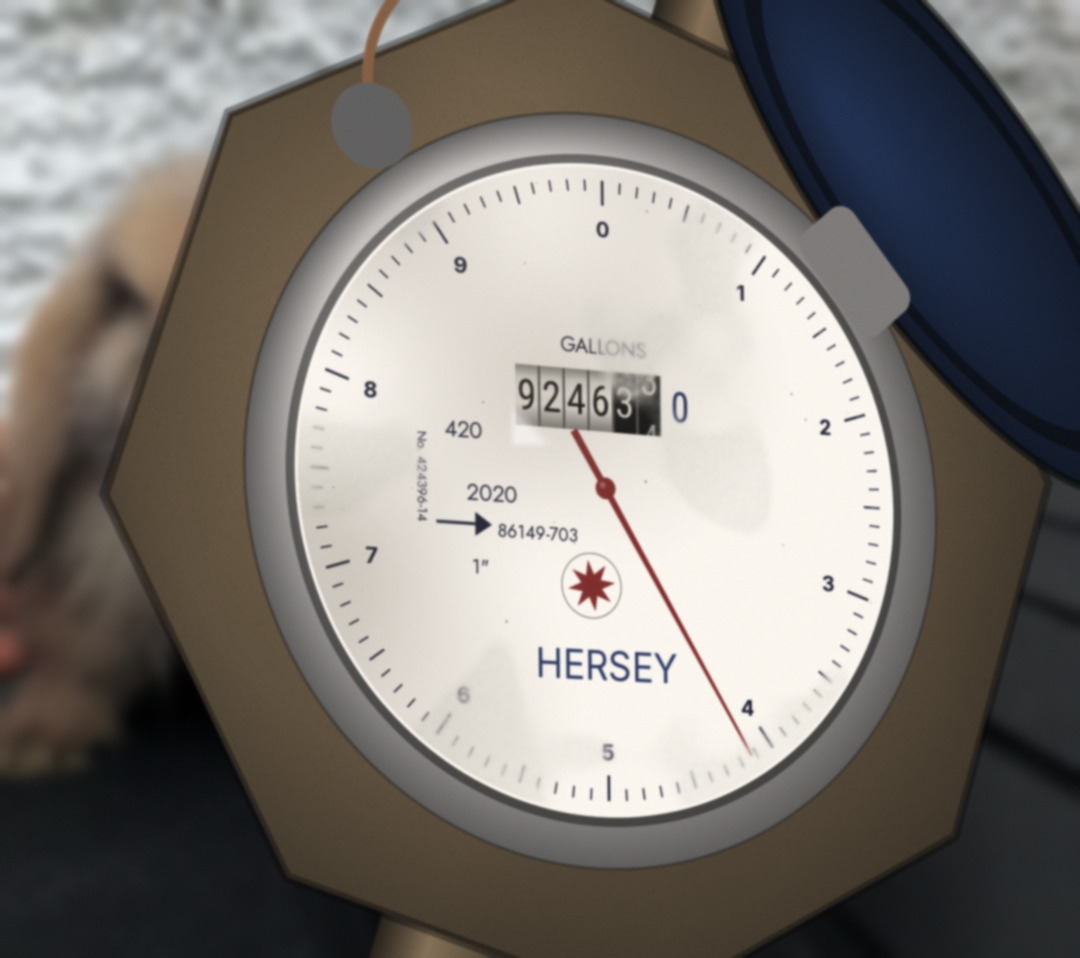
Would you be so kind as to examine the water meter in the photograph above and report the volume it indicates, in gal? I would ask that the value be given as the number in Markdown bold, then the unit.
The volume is **9246334.1** gal
